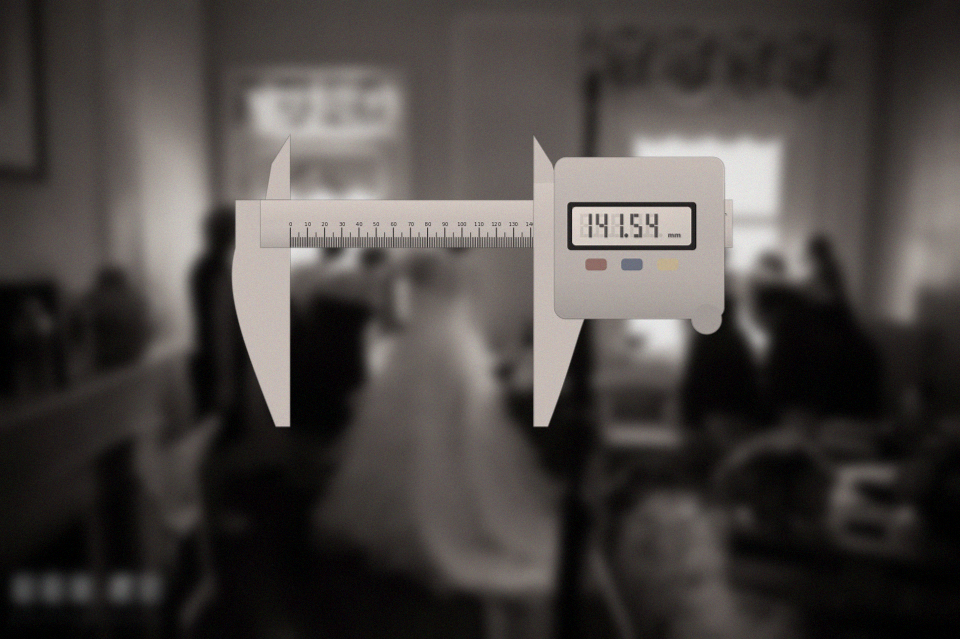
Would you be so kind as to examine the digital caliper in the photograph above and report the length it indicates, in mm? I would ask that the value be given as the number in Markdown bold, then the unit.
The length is **141.54** mm
